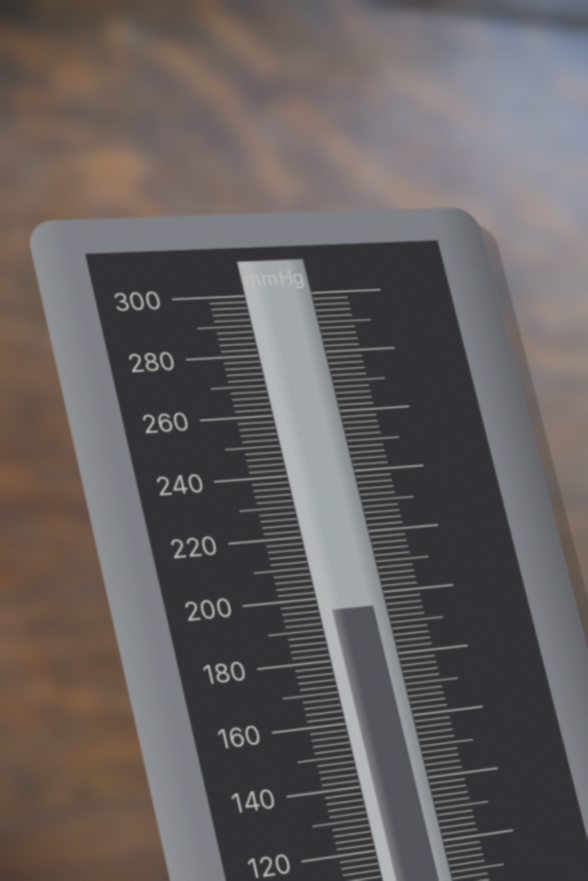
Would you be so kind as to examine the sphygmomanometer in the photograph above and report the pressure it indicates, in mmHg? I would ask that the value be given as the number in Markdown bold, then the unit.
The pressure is **196** mmHg
